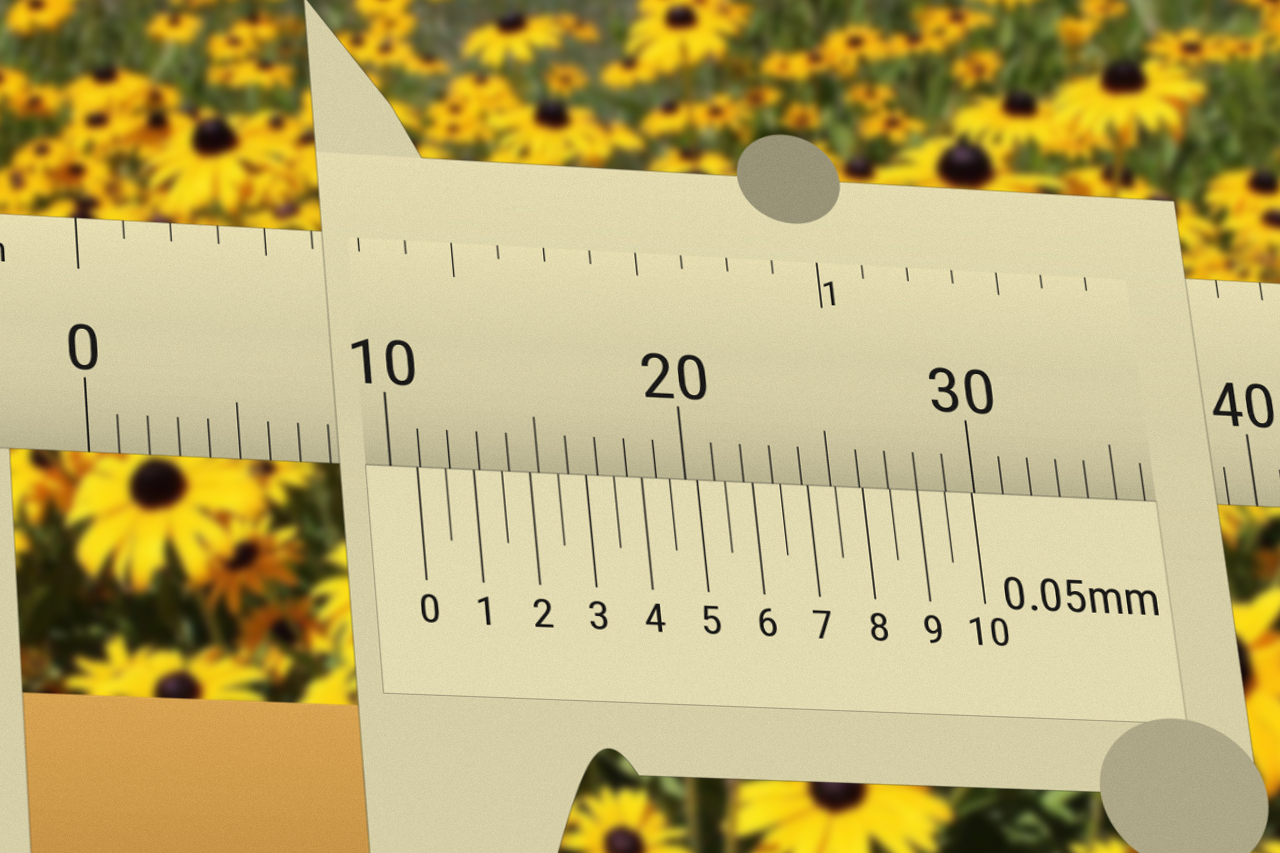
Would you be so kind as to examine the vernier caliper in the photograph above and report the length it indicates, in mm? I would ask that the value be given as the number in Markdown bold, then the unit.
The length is **10.90** mm
